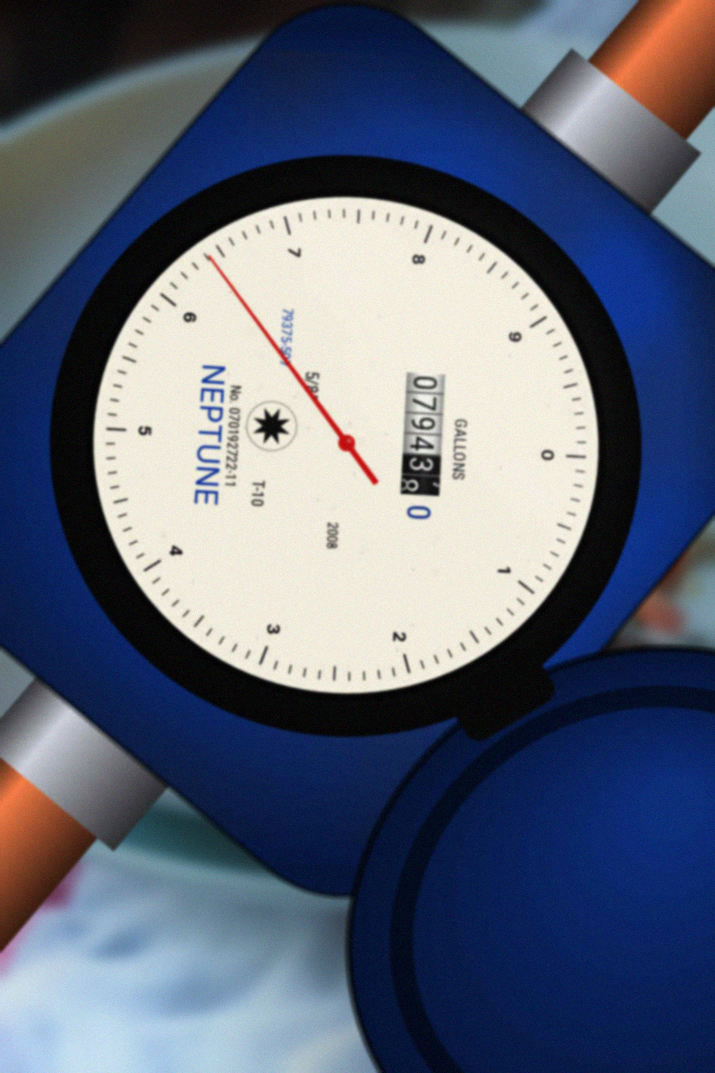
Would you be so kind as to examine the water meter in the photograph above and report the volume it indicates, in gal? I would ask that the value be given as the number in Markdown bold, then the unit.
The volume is **794376.4** gal
